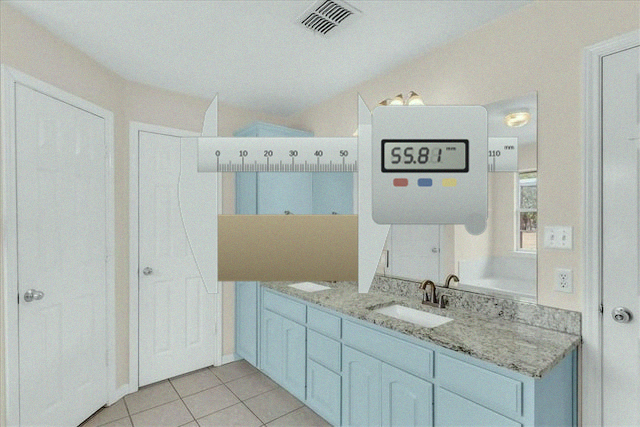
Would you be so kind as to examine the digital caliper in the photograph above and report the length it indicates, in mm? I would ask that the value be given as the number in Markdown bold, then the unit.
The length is **55.81** mm
